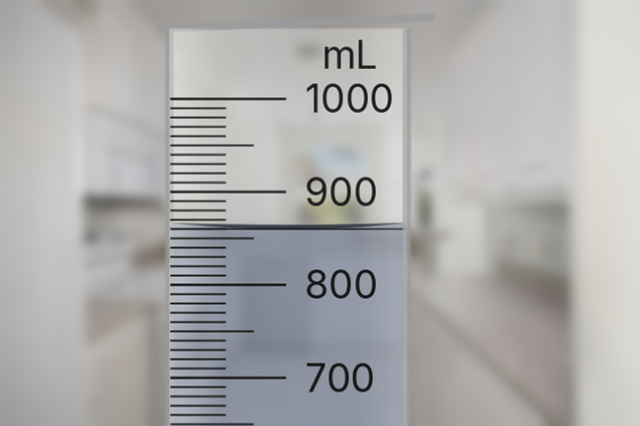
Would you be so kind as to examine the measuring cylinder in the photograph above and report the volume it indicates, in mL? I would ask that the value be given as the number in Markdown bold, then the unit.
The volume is **860** mL
